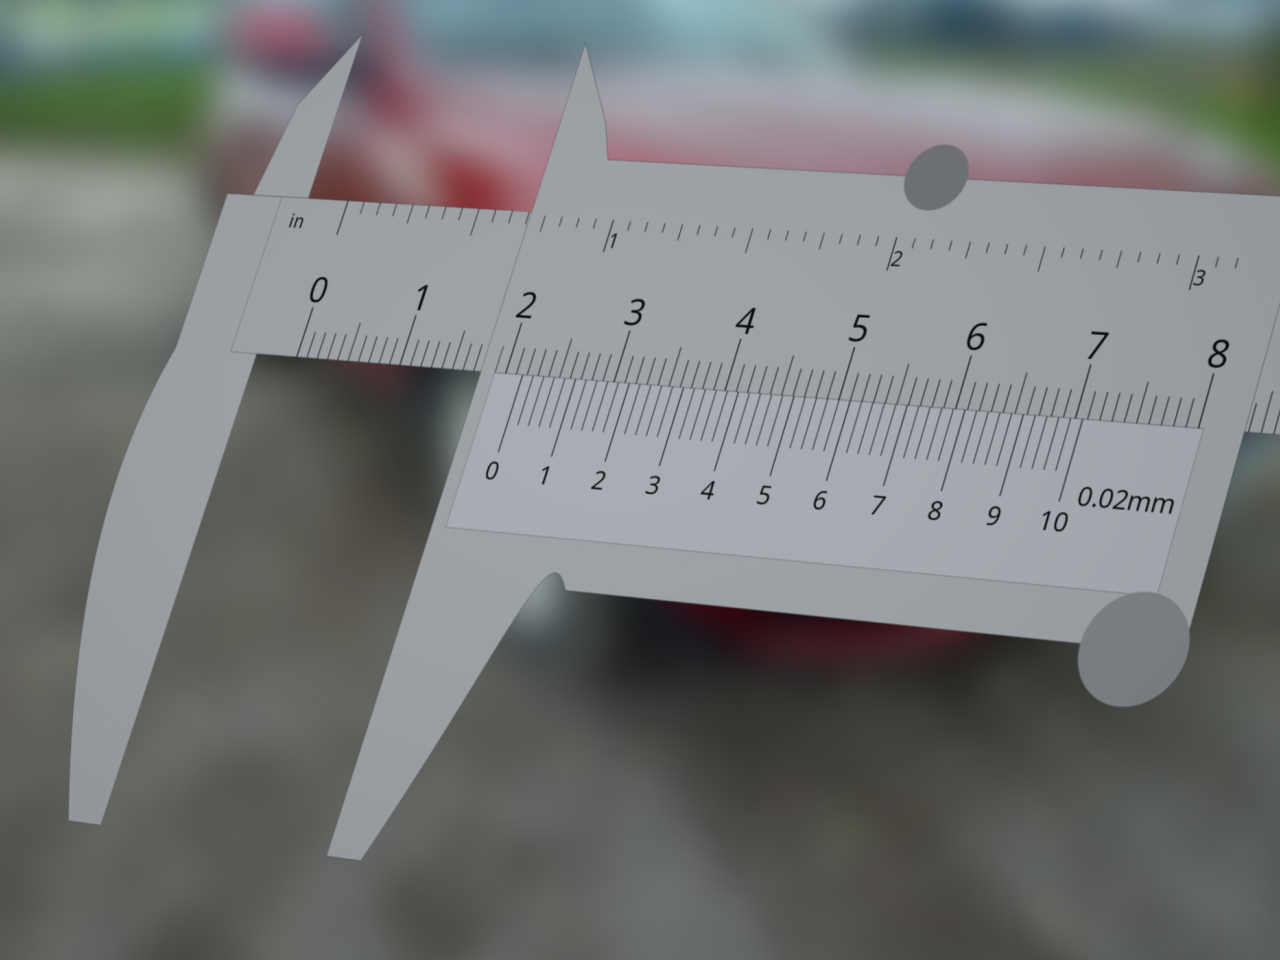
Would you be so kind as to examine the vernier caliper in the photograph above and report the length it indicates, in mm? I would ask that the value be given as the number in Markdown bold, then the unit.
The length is **21.6** mm
